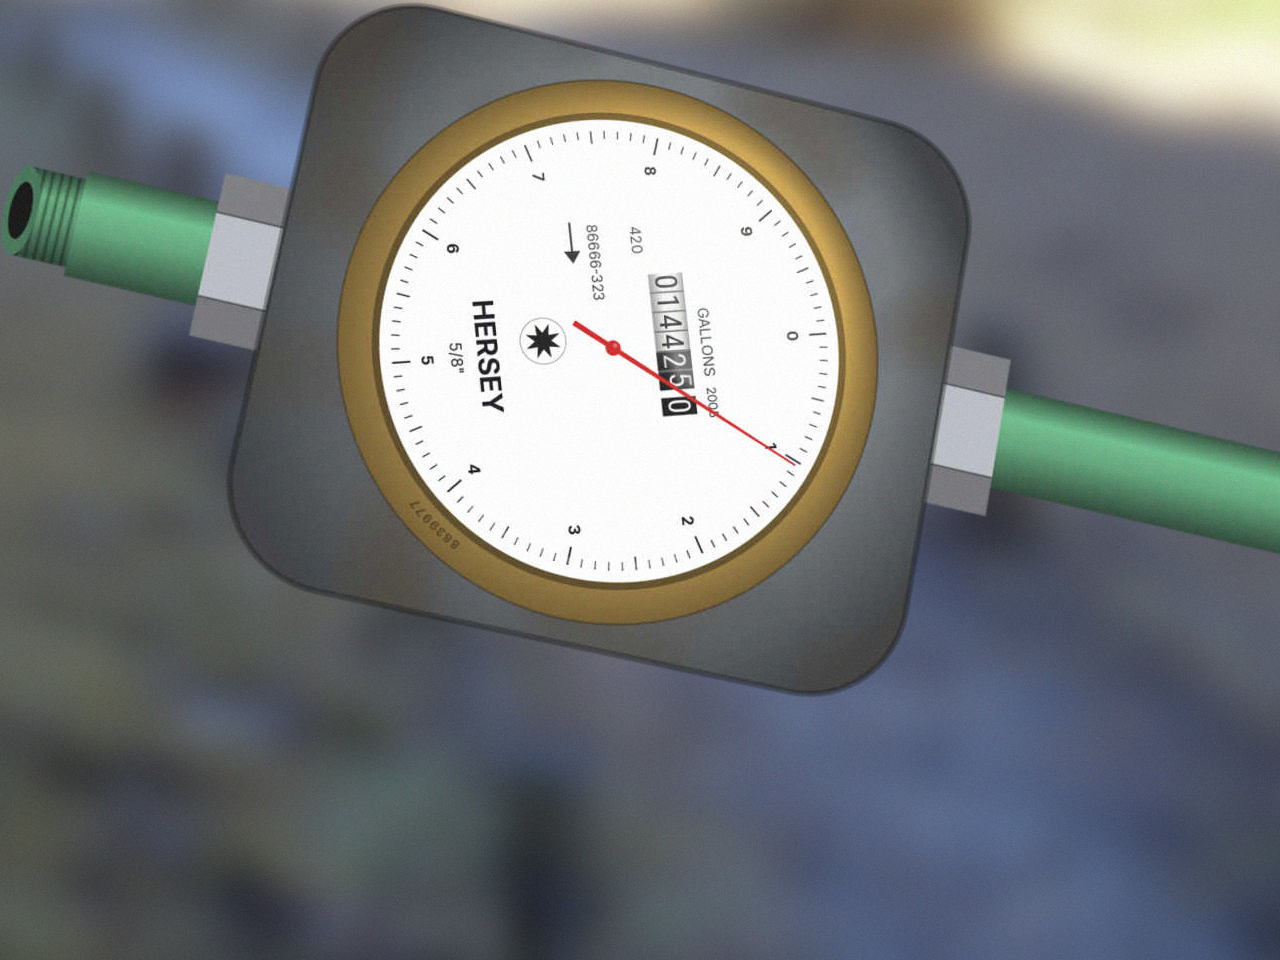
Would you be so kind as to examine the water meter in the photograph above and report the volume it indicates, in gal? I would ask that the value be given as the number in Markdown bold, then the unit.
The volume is **144251.0** gal
